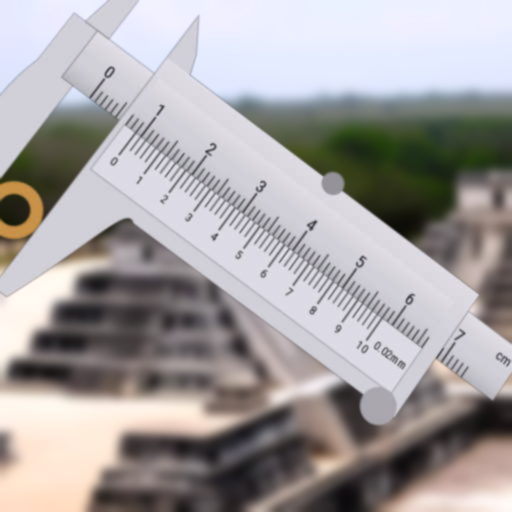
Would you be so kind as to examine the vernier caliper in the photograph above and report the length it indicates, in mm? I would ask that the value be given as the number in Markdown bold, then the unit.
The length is **9.0** mm
